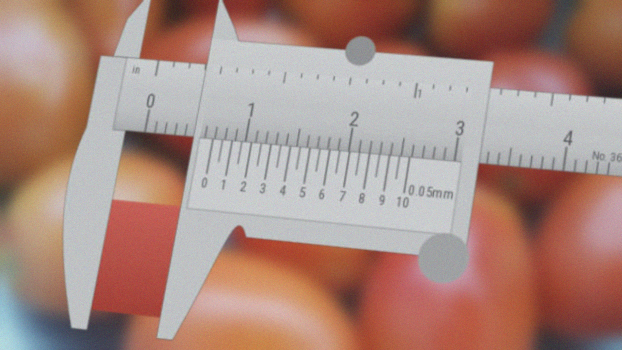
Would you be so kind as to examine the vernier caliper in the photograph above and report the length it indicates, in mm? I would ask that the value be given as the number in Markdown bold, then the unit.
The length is **6.8** mm
